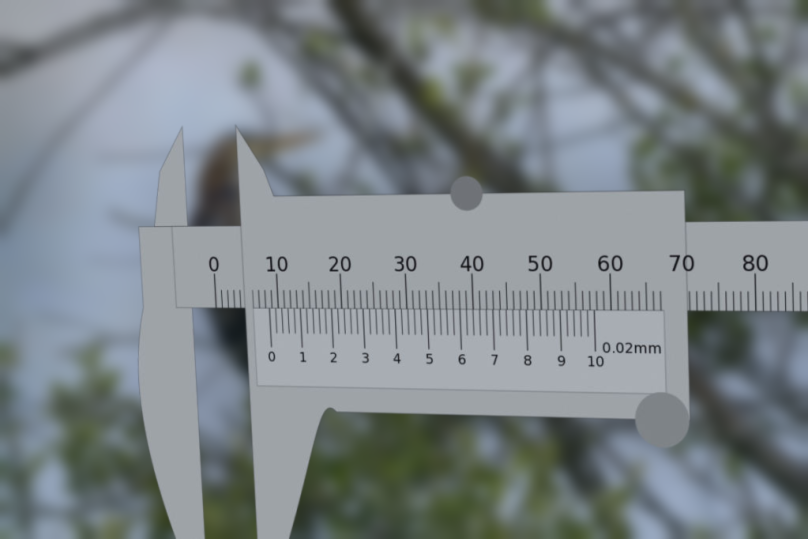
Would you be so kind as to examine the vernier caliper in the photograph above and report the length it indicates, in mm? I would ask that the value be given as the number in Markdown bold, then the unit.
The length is **8.6** mm
